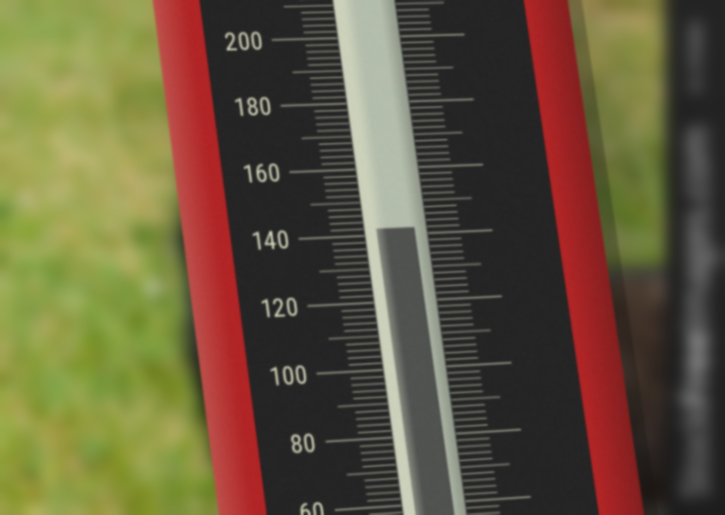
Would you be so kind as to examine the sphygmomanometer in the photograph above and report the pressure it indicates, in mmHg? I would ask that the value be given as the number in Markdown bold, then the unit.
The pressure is **142** mmHg
